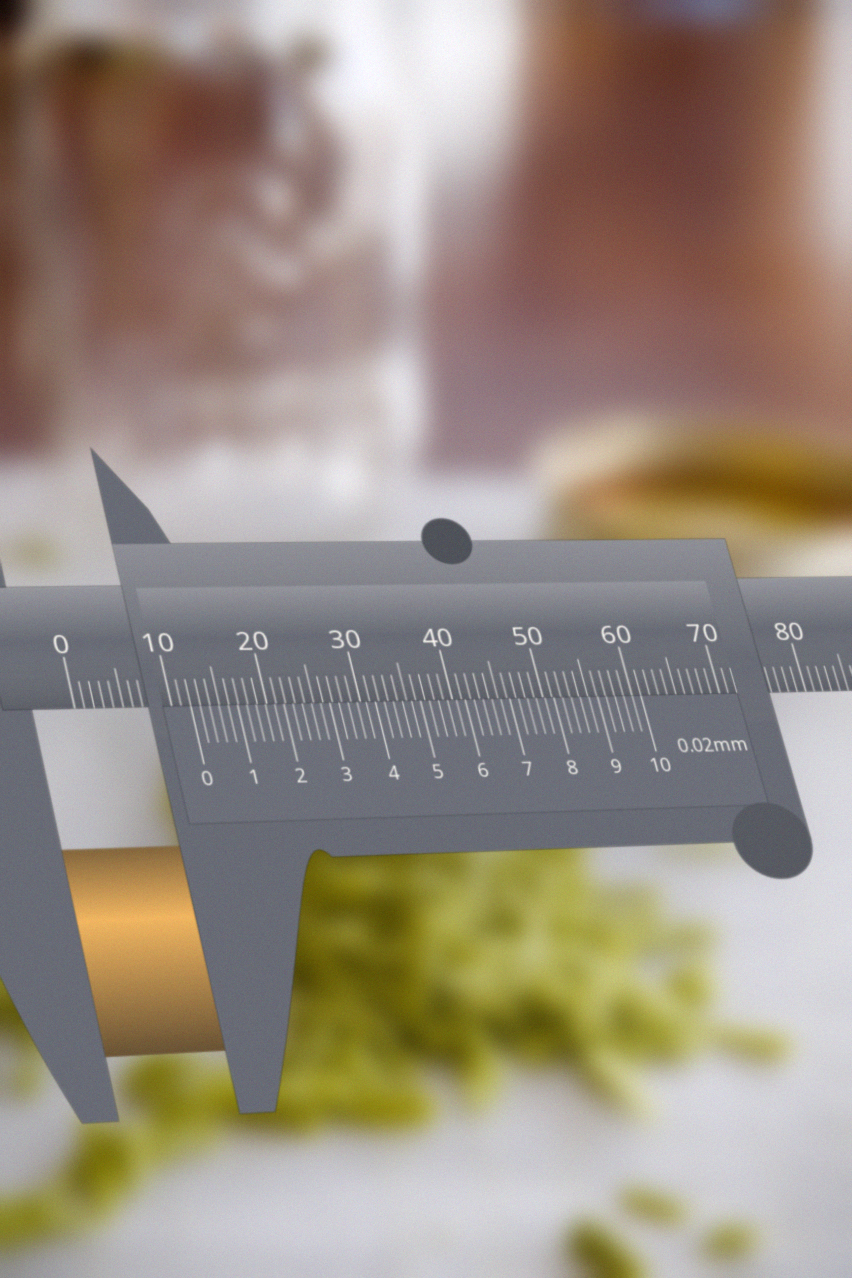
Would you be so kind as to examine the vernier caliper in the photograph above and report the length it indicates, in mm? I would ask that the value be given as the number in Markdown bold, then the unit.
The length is **12.0** mm
